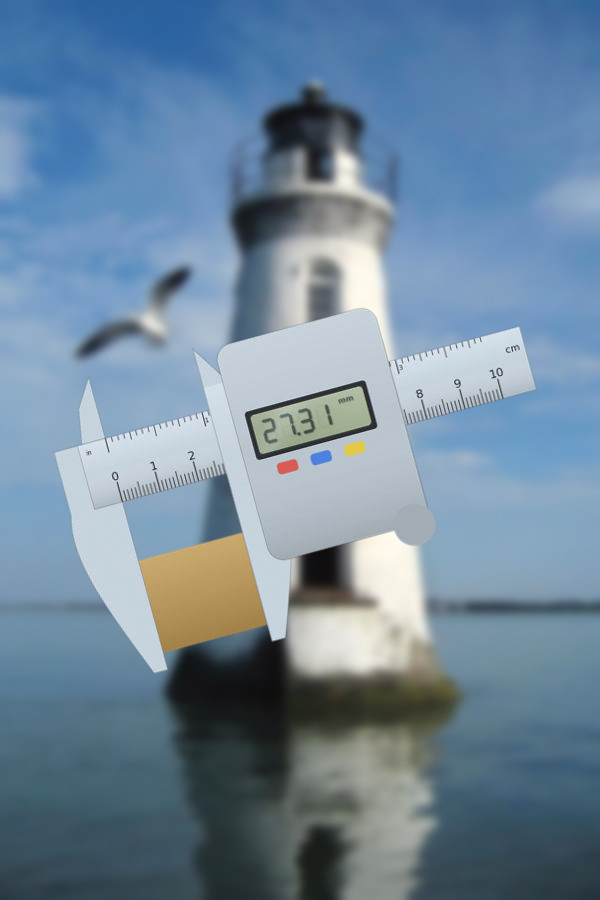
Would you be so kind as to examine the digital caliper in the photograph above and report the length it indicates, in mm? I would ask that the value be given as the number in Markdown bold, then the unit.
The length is **27.31** mm
